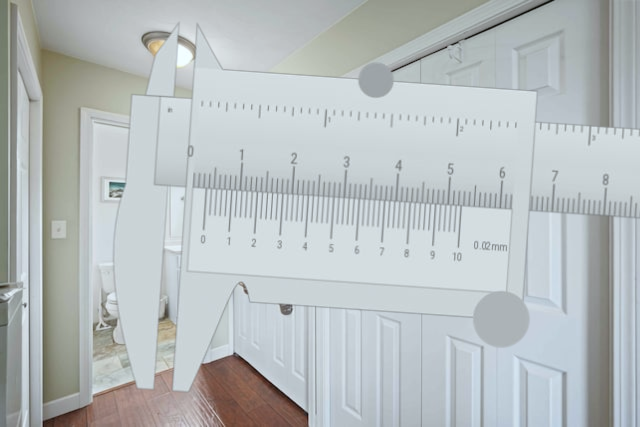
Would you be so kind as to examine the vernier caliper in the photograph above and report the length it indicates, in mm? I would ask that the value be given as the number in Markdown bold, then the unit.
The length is **3.5** mm
